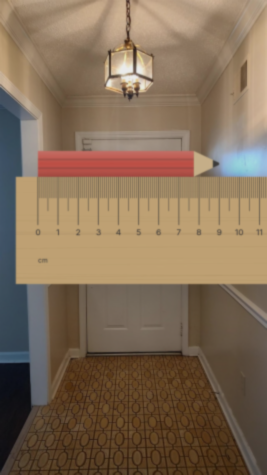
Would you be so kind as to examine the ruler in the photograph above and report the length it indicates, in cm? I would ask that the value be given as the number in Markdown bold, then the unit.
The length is **9** cm
